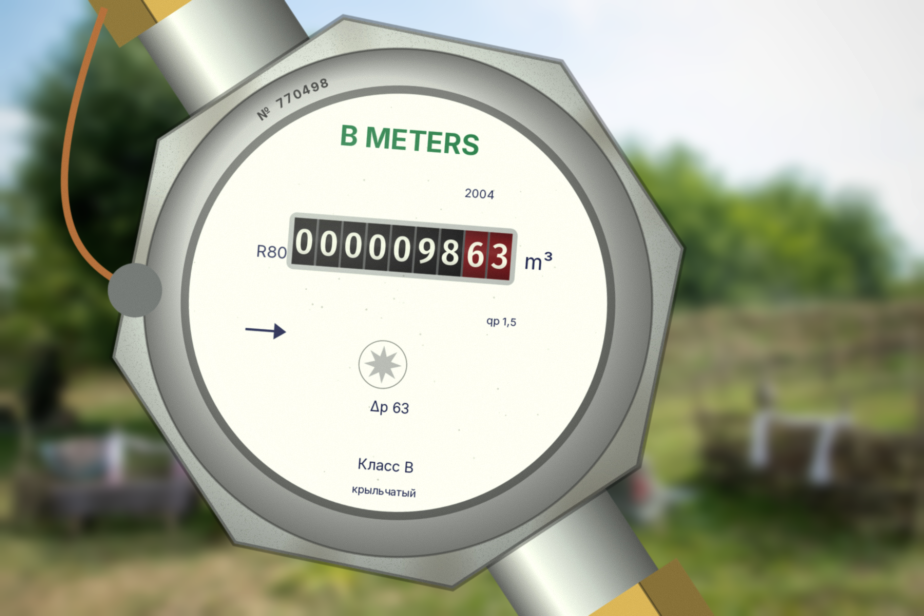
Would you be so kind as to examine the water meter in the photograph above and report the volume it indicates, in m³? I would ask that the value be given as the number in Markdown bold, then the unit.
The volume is **98.63** m³
